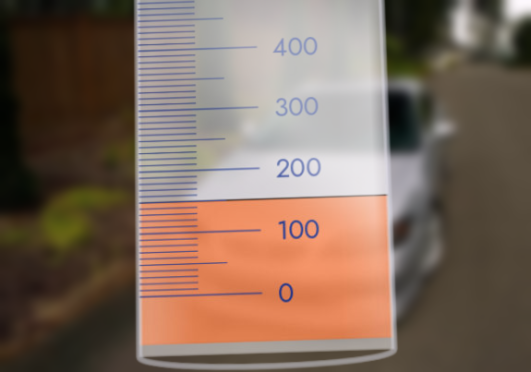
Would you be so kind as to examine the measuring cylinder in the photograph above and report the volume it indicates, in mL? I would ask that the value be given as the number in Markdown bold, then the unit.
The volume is **150** mL
